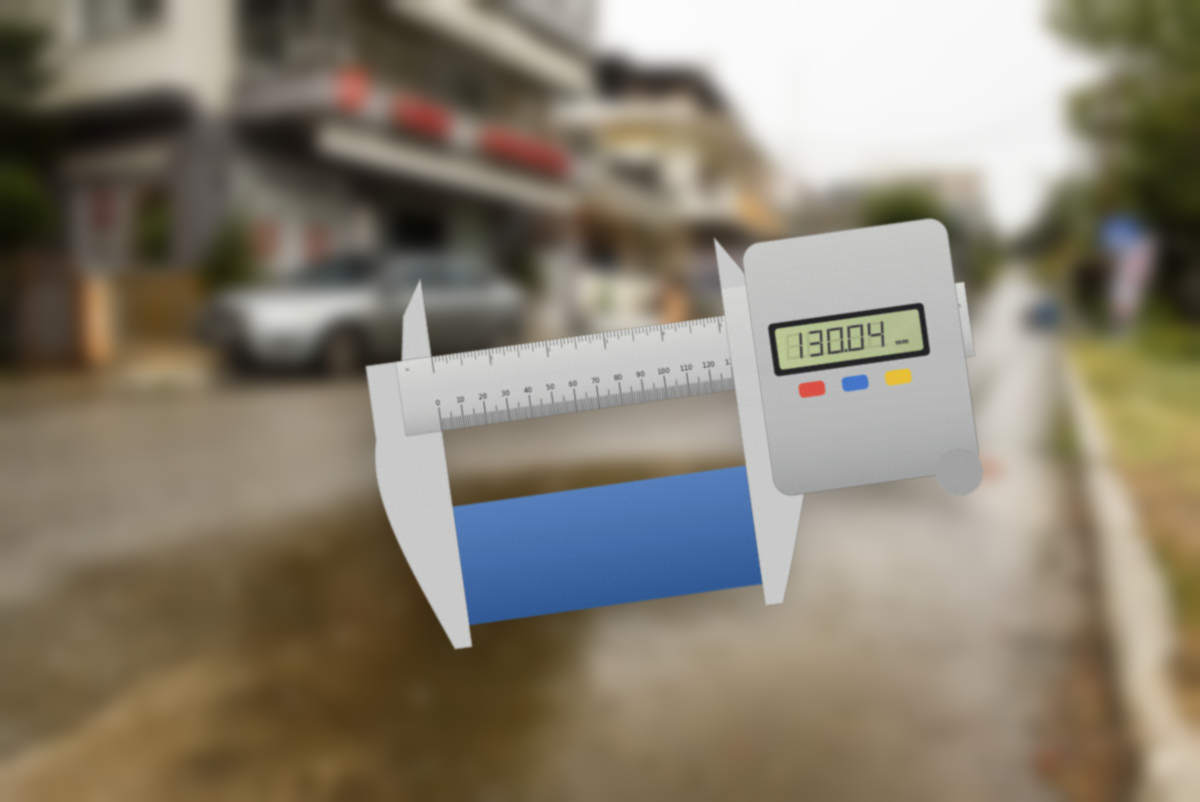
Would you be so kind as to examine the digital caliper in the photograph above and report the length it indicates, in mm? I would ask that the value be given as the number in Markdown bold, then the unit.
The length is **130.04** mm
